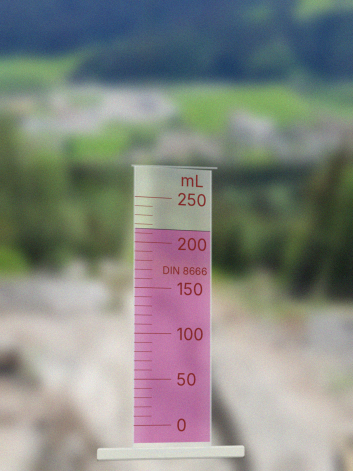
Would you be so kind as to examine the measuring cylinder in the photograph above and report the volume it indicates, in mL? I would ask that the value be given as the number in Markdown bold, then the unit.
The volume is **215** mL
